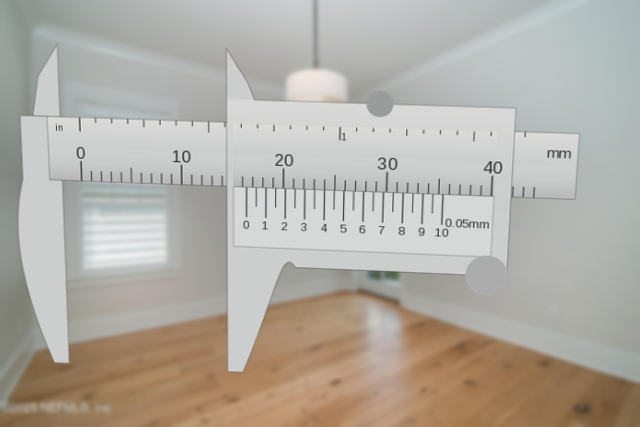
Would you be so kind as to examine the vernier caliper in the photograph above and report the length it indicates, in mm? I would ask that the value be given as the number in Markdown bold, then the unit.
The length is **16.4** mm
